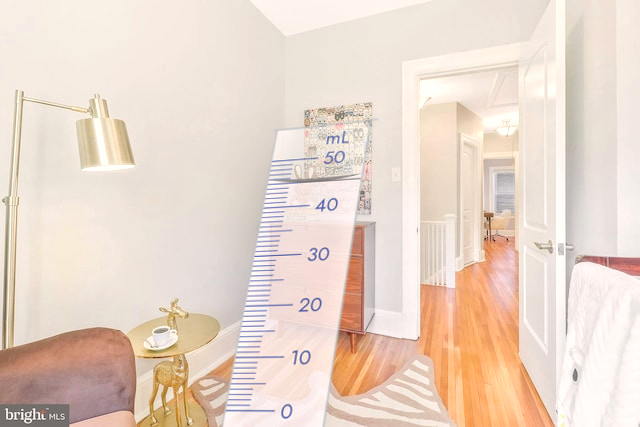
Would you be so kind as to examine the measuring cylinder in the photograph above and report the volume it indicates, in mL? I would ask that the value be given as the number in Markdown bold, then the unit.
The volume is **45** mL
